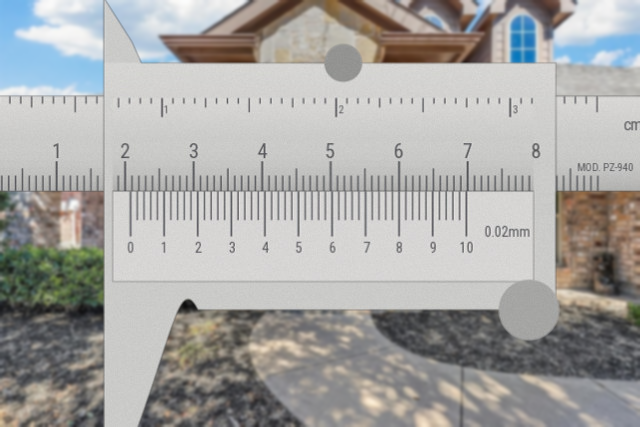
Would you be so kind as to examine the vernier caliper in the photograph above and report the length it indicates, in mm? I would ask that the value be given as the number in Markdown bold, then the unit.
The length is **20.8** mm
